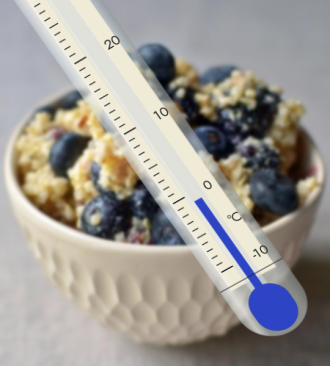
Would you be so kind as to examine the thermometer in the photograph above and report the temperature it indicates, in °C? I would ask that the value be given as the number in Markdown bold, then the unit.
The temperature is **-1** °C
